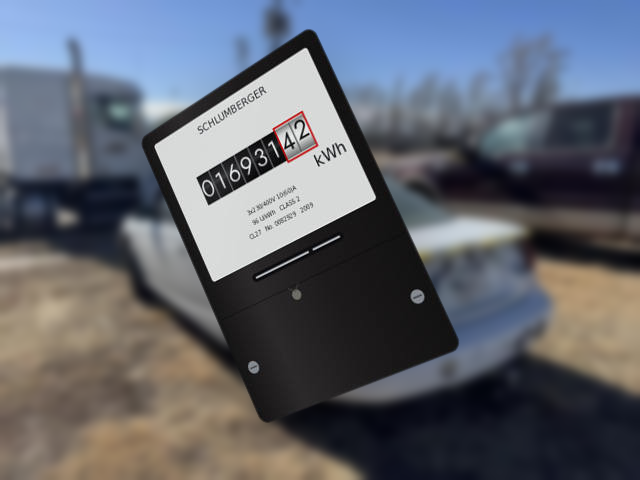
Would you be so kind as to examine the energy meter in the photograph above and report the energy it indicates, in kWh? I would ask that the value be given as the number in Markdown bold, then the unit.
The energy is **16931.42** kWh
